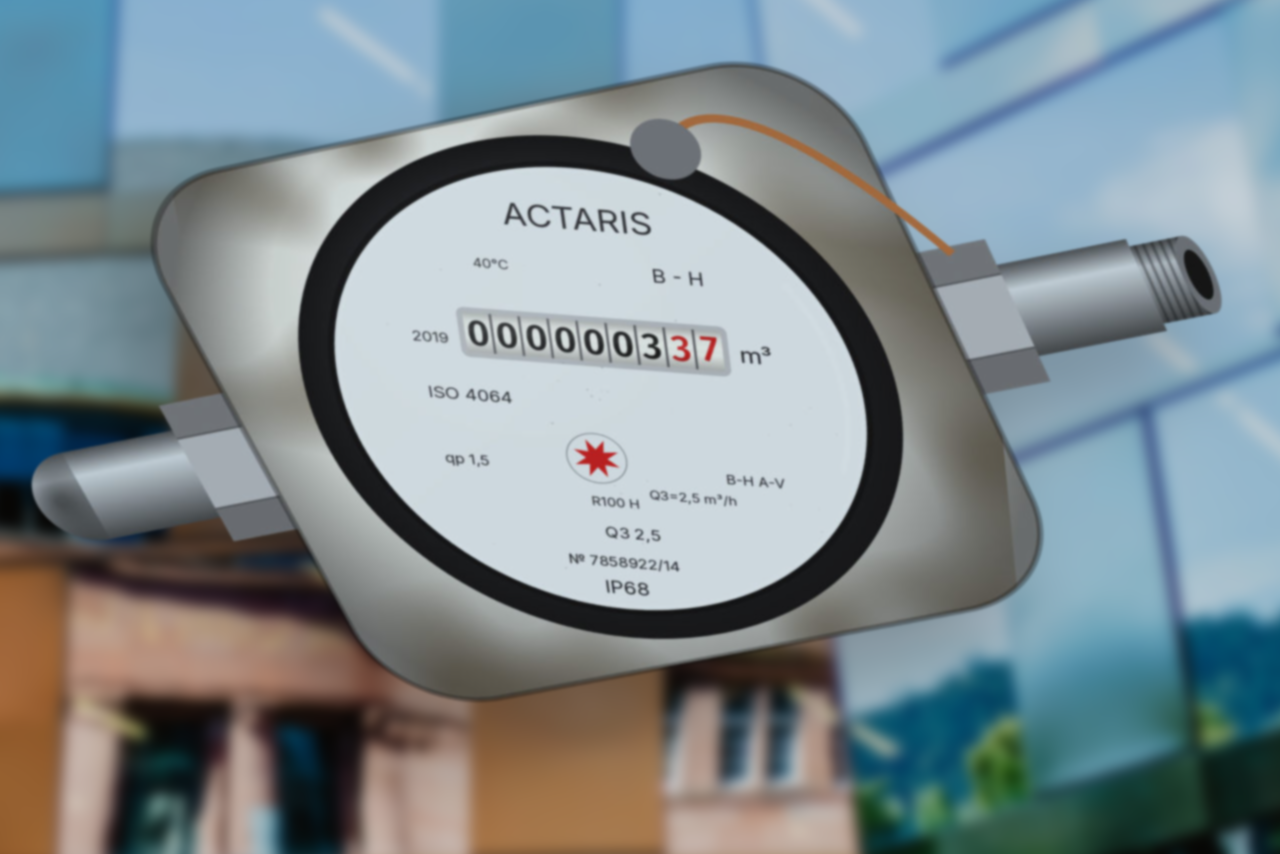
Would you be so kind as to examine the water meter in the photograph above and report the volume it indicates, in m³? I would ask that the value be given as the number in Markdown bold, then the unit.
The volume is **3.37** m³
